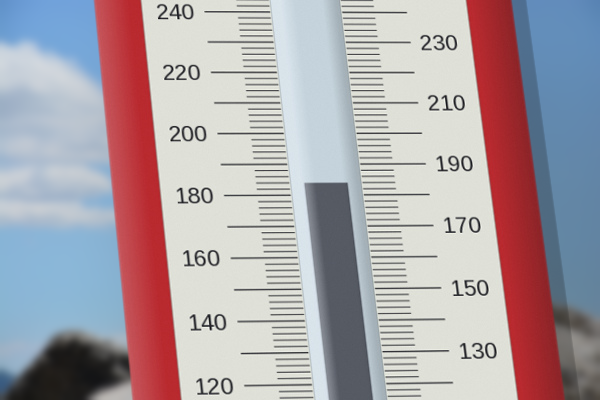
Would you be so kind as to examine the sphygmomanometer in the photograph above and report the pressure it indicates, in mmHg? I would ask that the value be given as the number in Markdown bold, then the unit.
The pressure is **184** mmHg
